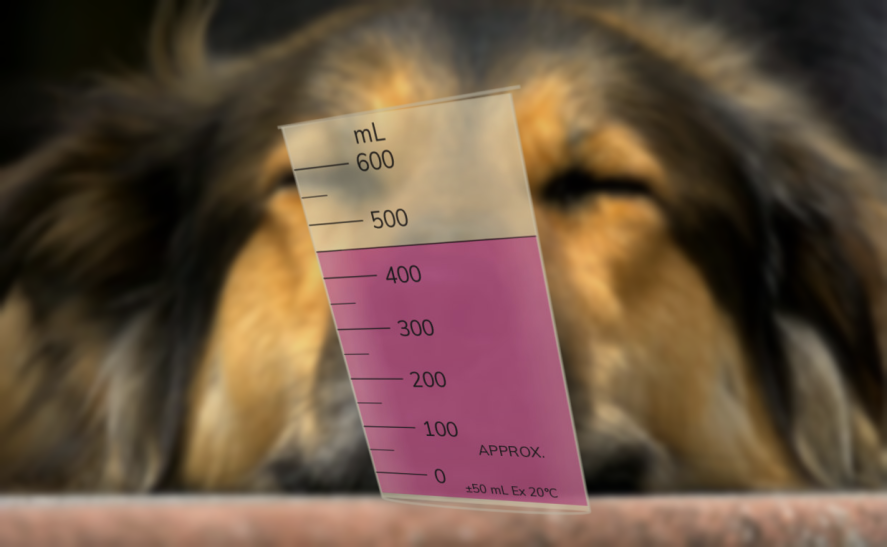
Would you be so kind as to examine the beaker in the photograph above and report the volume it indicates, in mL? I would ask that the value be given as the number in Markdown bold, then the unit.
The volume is **450** mL
